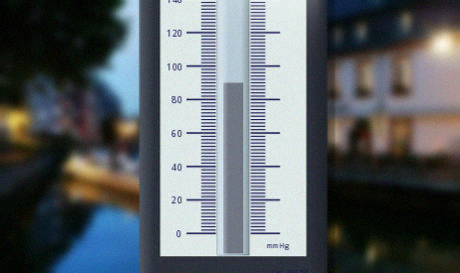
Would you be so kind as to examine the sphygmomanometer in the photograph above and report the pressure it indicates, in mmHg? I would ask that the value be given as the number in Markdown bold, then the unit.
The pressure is **90** mmHg
